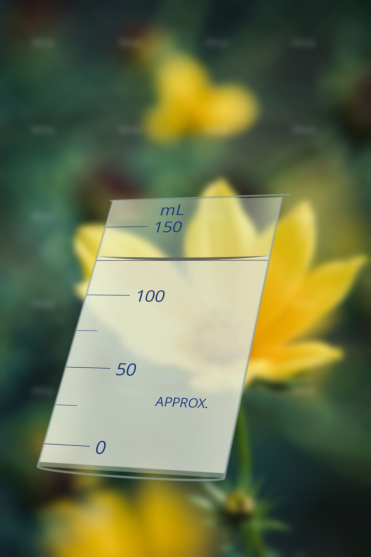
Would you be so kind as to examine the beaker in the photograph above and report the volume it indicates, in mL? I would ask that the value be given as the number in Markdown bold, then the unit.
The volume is **125** mL
